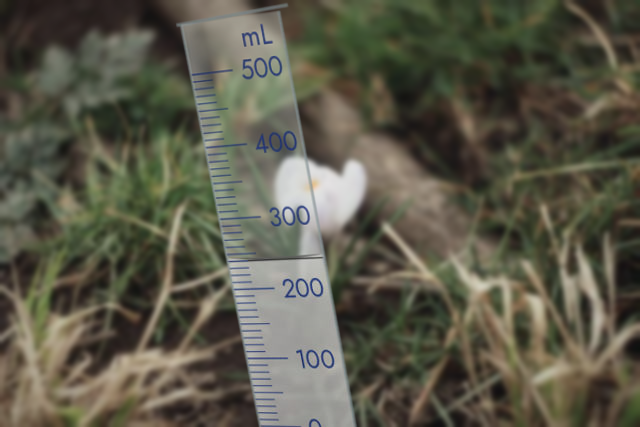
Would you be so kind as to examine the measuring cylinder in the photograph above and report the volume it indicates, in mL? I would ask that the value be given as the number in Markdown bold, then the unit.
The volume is **240** mL
